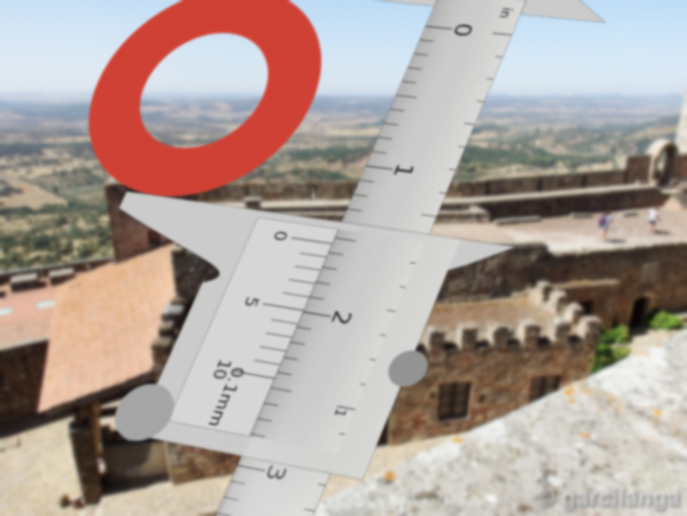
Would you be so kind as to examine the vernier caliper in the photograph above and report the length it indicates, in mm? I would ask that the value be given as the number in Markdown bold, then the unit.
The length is **15.4** mm
